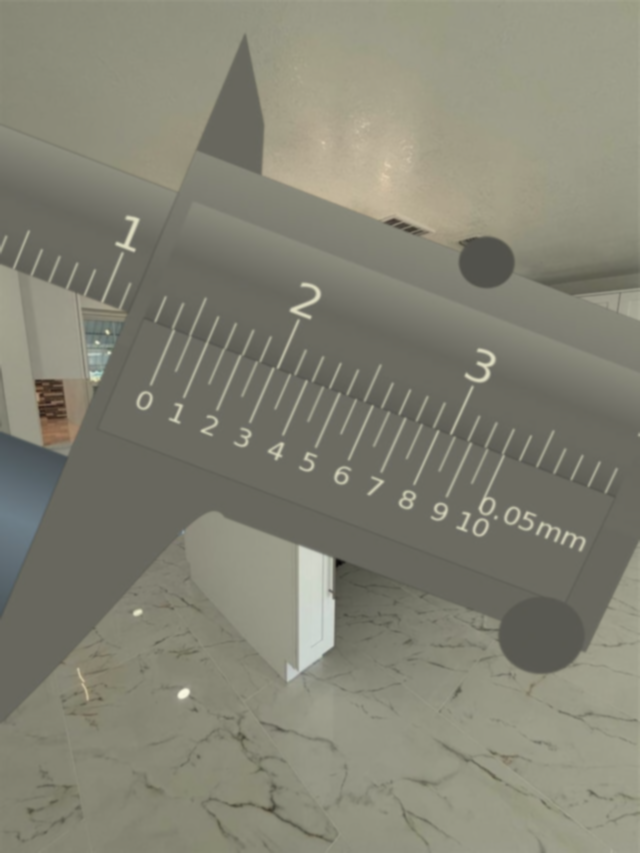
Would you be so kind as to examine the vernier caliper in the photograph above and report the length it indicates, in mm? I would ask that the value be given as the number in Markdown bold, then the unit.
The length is **14.1** mm
